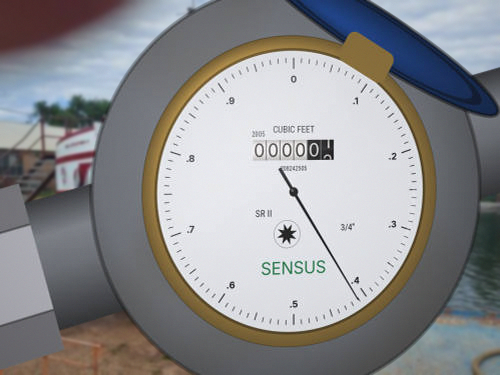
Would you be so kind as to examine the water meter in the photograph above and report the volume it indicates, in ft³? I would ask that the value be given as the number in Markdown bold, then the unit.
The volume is **1.41** ft³
